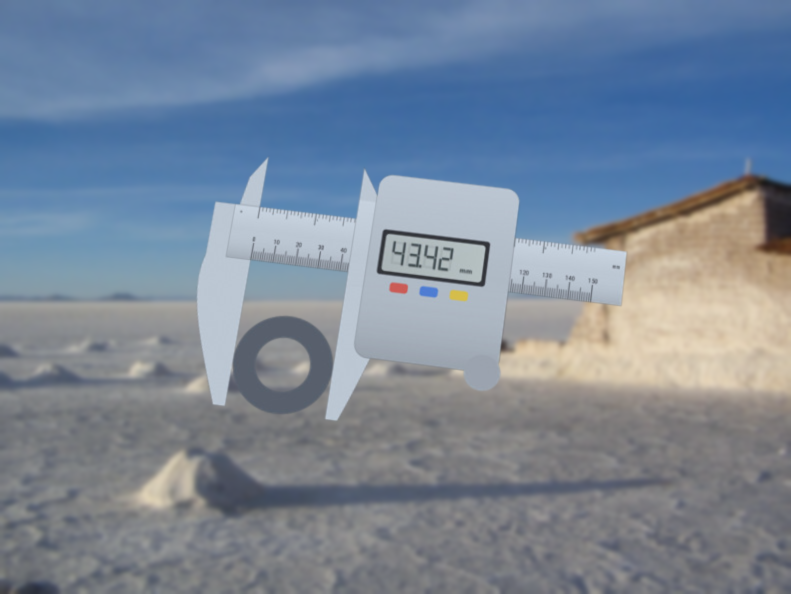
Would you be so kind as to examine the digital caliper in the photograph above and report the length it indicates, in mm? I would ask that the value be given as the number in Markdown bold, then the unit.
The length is **43.42** mm
